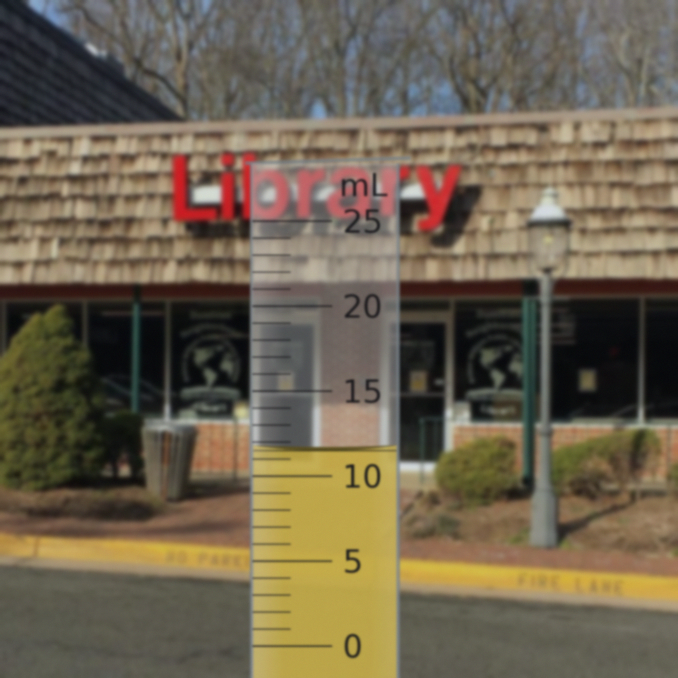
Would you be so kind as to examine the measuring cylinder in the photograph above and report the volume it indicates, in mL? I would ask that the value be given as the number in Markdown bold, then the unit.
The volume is **11.5** mL
